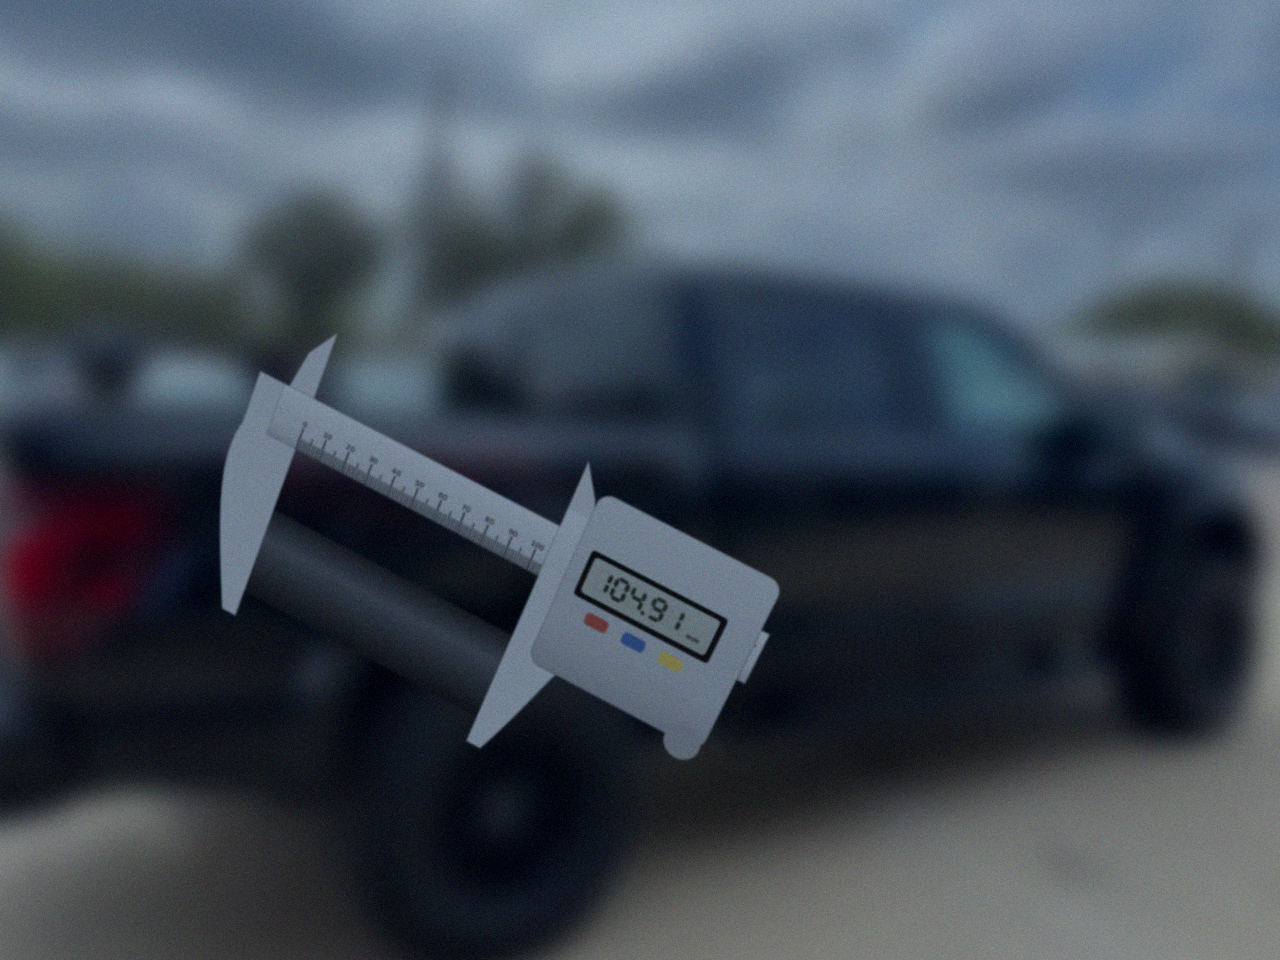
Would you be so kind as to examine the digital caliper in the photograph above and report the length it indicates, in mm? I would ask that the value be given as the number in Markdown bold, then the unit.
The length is **104.91** mm
